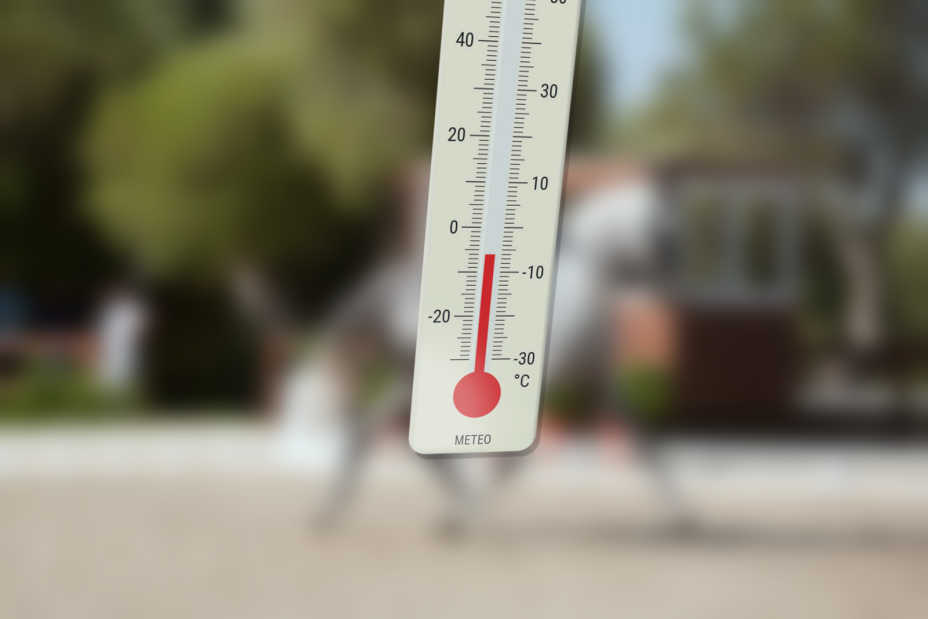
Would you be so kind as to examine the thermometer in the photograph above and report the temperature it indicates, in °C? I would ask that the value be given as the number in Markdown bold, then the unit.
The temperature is **-6** °C
